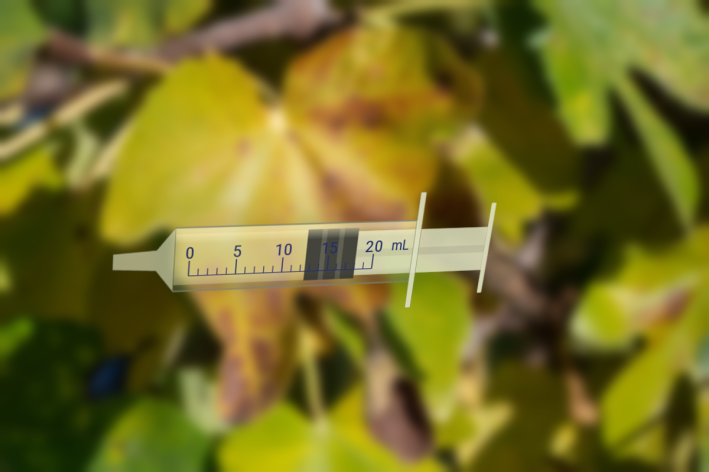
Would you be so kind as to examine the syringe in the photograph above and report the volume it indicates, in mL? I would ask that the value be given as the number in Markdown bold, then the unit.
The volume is **12.5** mL
